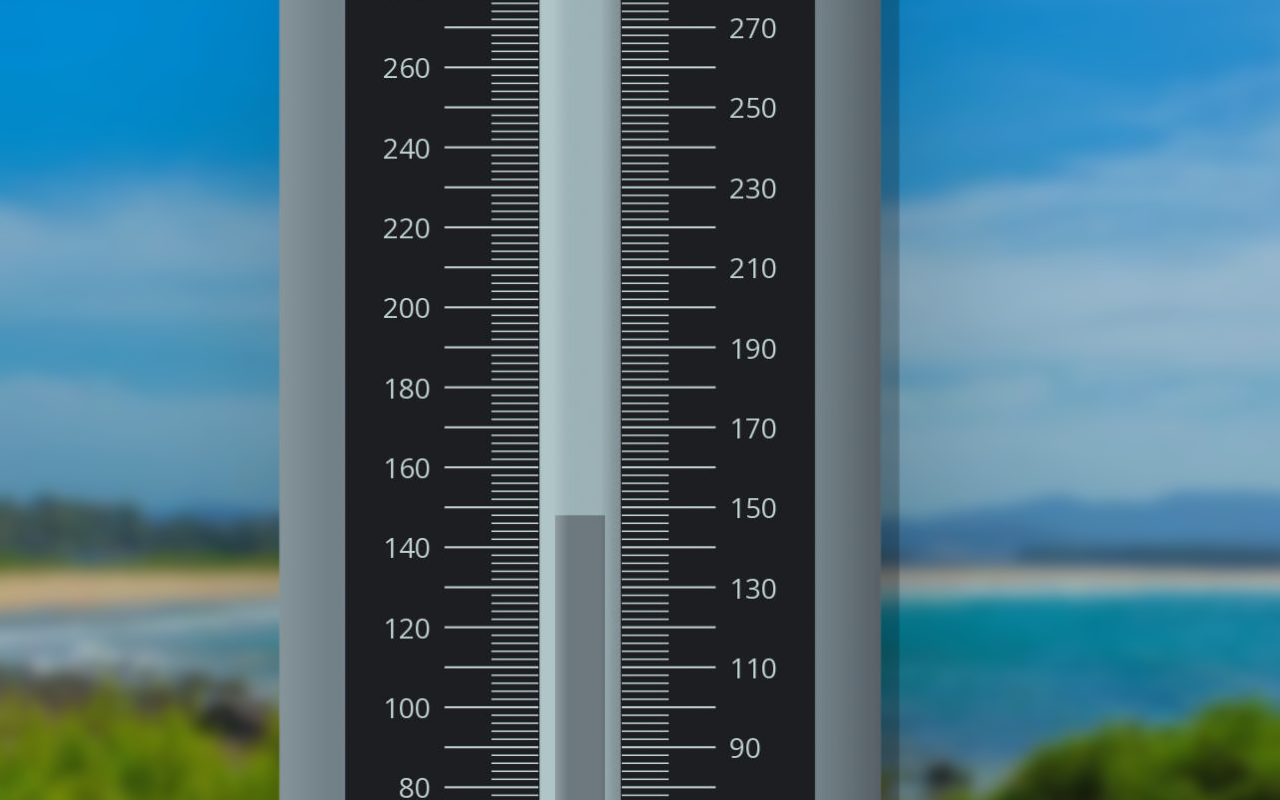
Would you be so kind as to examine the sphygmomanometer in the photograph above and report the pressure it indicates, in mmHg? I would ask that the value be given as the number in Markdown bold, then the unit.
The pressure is **148** mmHg
